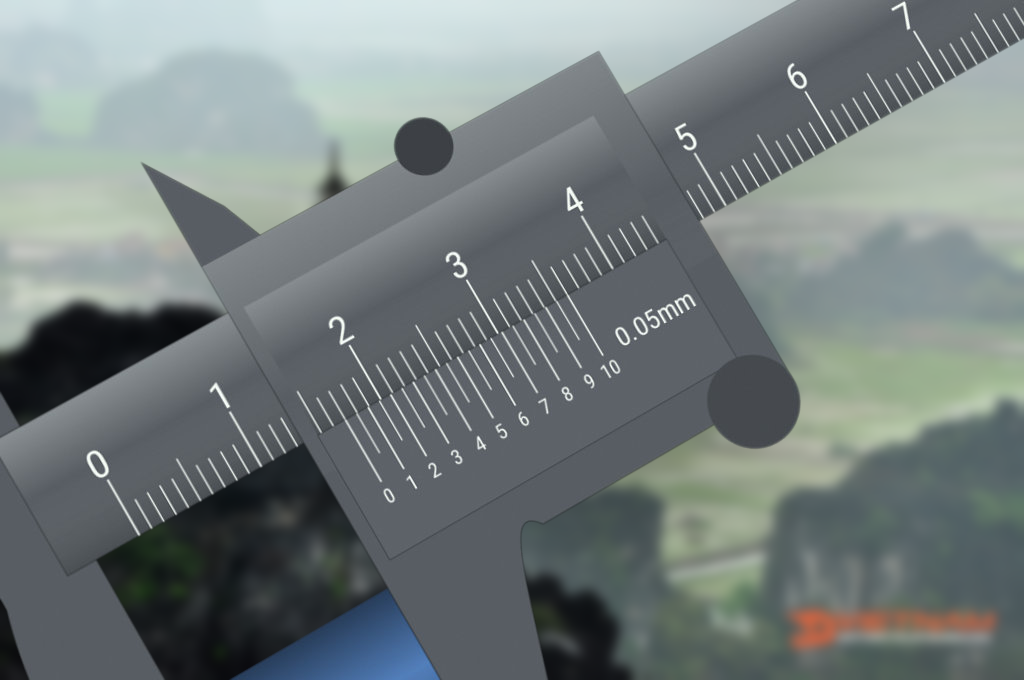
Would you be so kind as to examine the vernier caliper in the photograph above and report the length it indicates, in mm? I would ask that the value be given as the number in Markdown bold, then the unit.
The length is **17.0** mm
